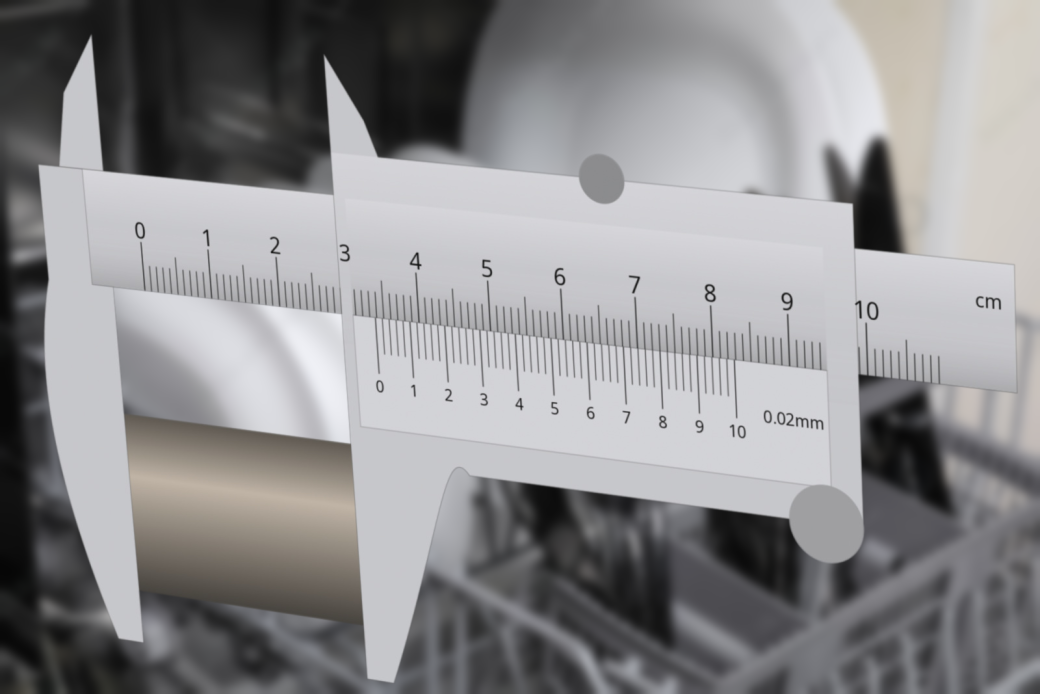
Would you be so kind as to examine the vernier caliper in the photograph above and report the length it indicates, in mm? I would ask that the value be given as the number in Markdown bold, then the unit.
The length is **33.8** mm
